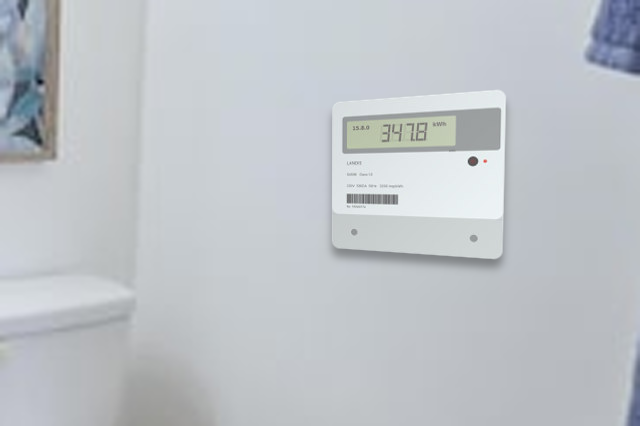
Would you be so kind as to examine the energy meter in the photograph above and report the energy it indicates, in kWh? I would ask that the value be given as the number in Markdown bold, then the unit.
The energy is **347.8** kWh
